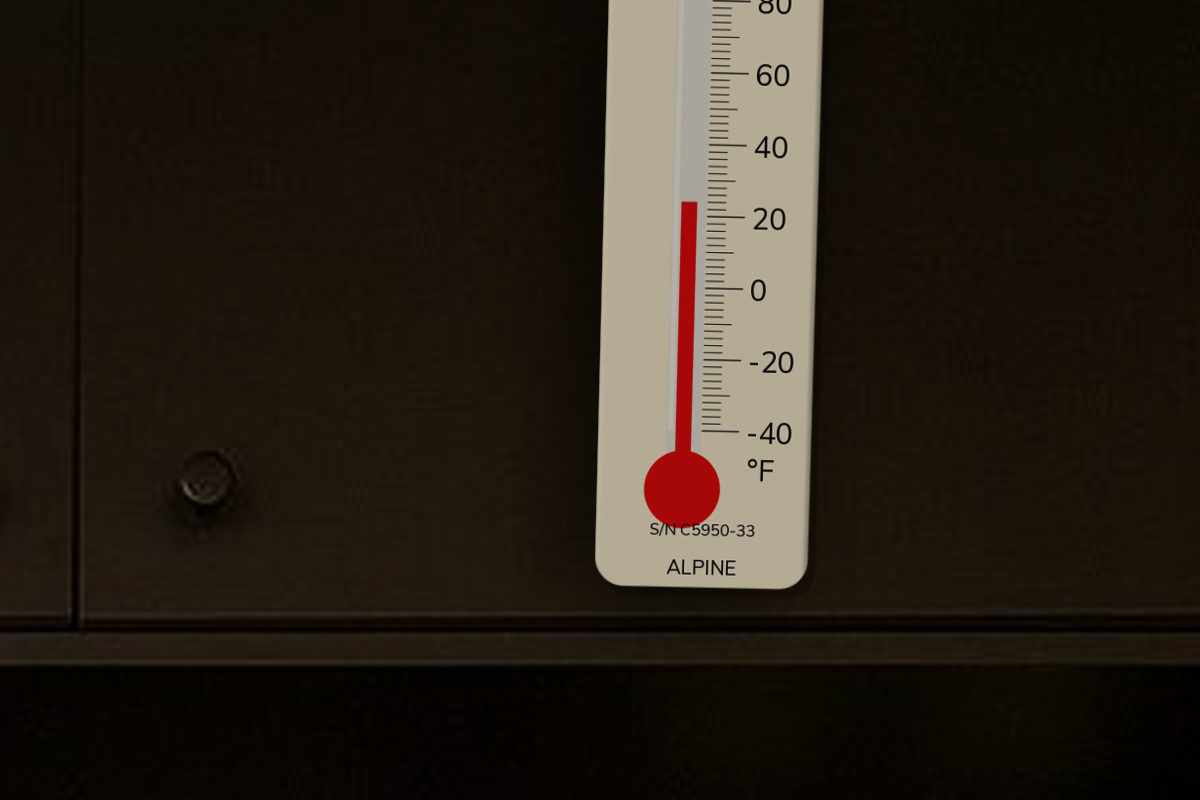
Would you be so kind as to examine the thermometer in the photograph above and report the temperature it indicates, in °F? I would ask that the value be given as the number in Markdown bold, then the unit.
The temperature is **24** °F
